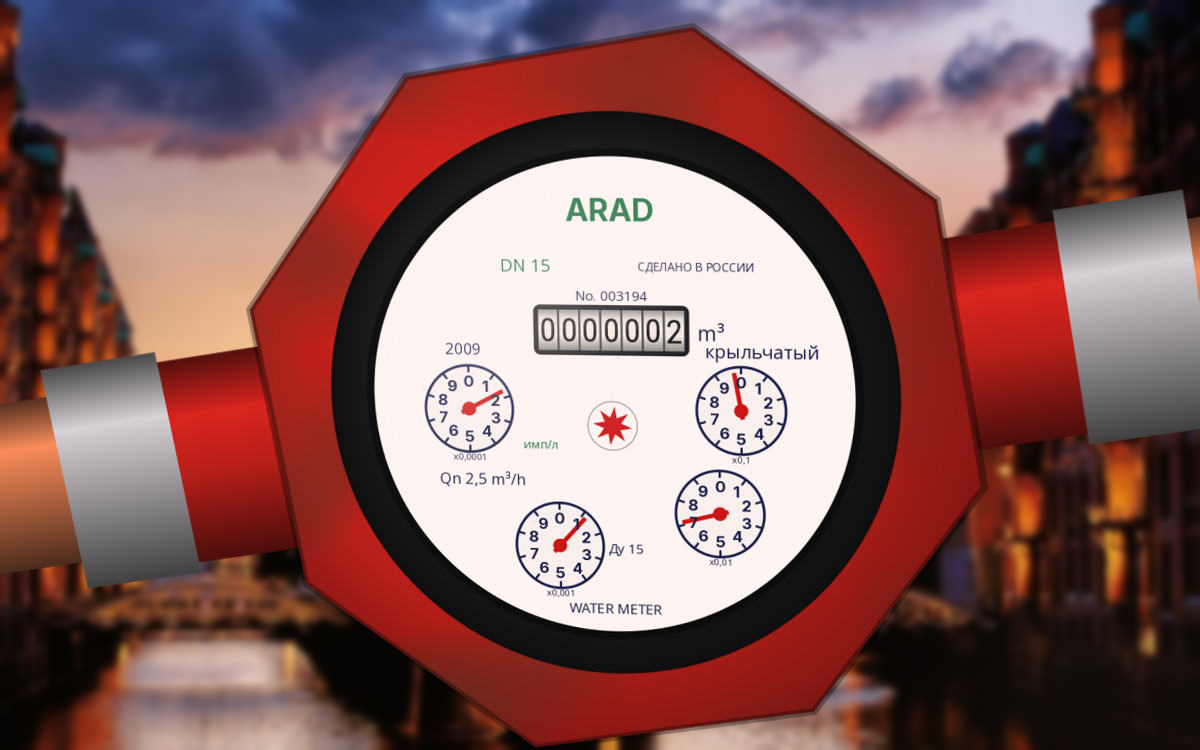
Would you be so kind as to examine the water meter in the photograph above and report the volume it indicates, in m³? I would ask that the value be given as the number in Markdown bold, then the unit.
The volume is **1.9711** m³
